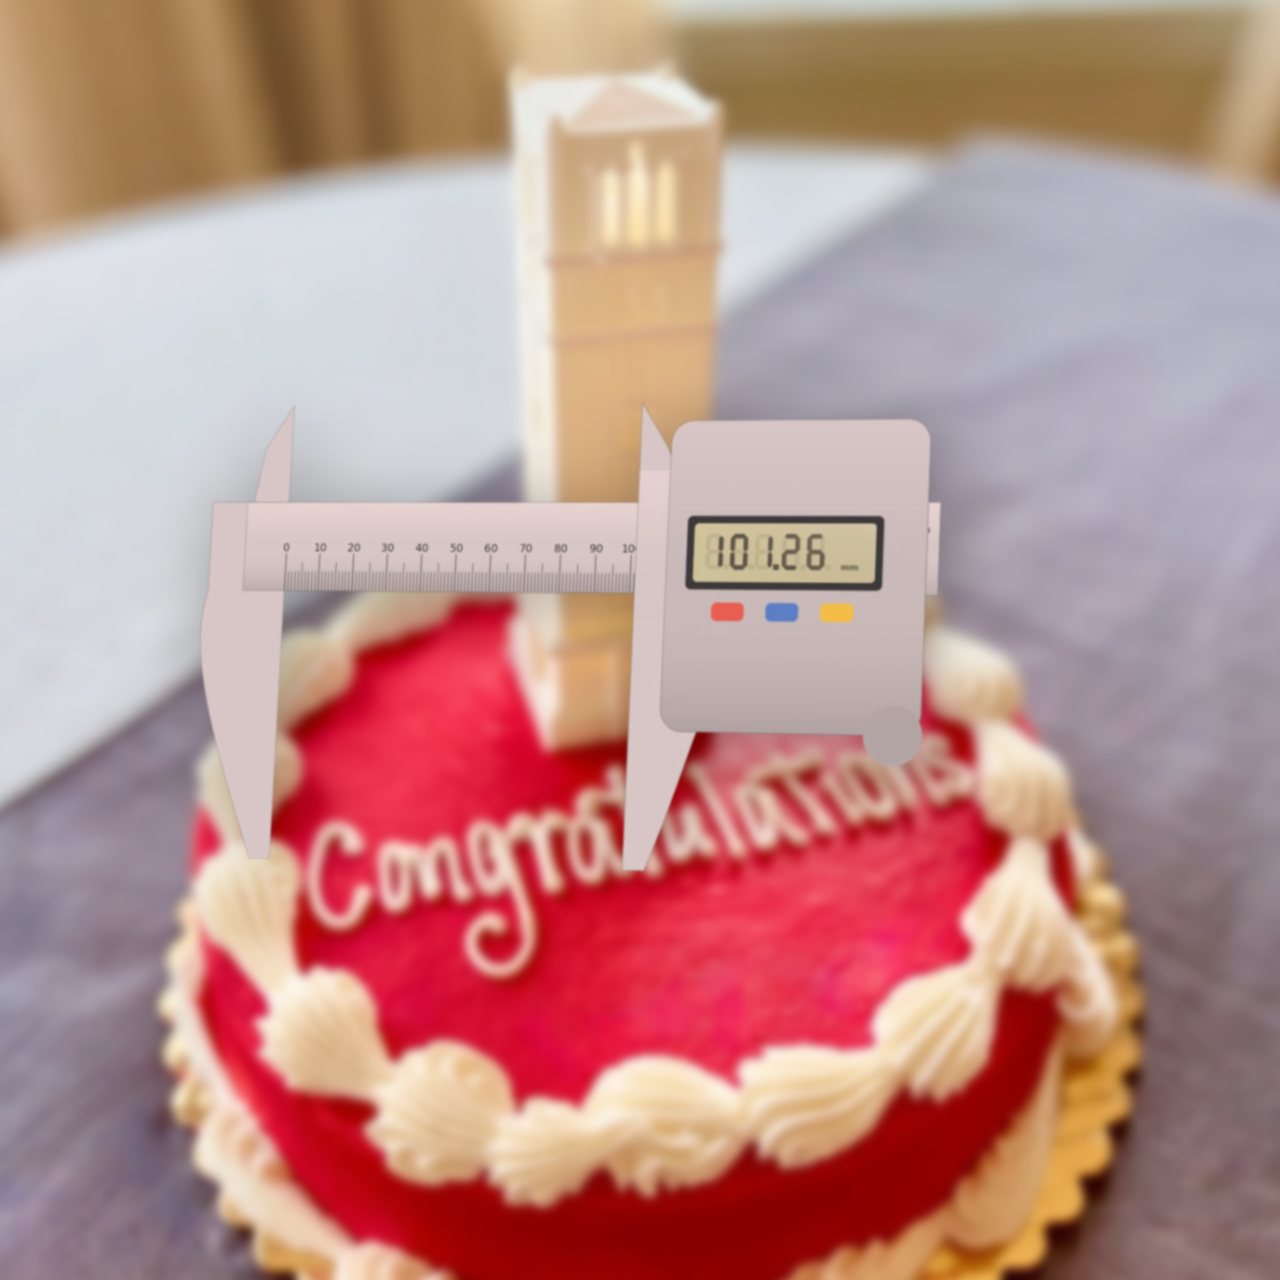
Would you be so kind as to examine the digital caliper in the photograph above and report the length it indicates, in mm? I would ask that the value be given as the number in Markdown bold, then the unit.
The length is **101.26** mm
